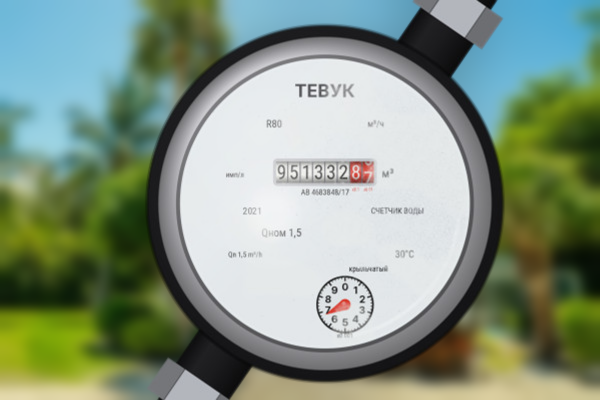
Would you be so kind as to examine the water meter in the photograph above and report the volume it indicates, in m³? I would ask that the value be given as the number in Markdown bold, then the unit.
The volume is **951332.866** m³
